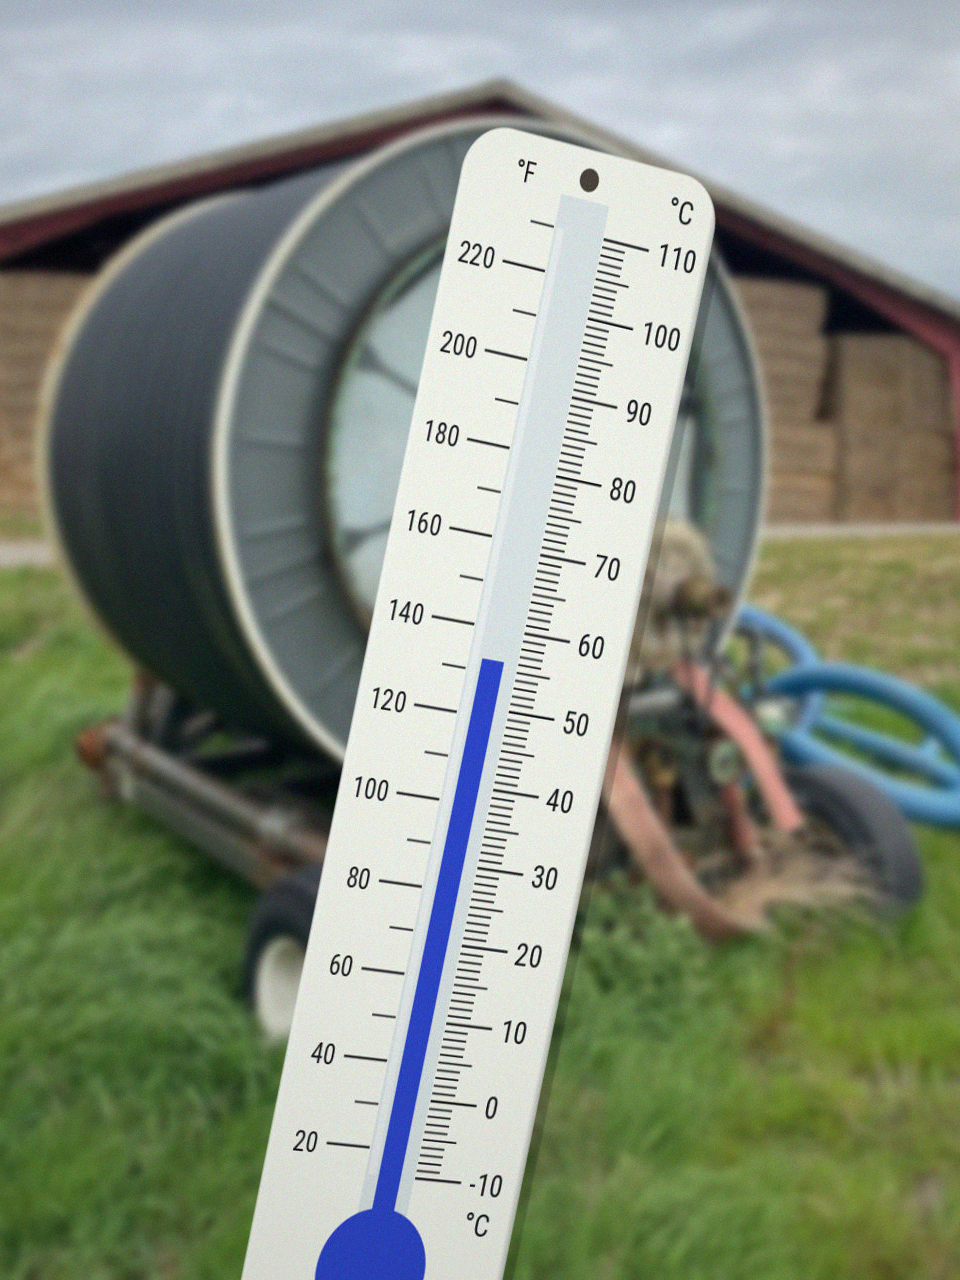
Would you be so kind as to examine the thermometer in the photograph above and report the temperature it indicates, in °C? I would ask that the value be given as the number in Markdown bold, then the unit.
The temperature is **56** °C
